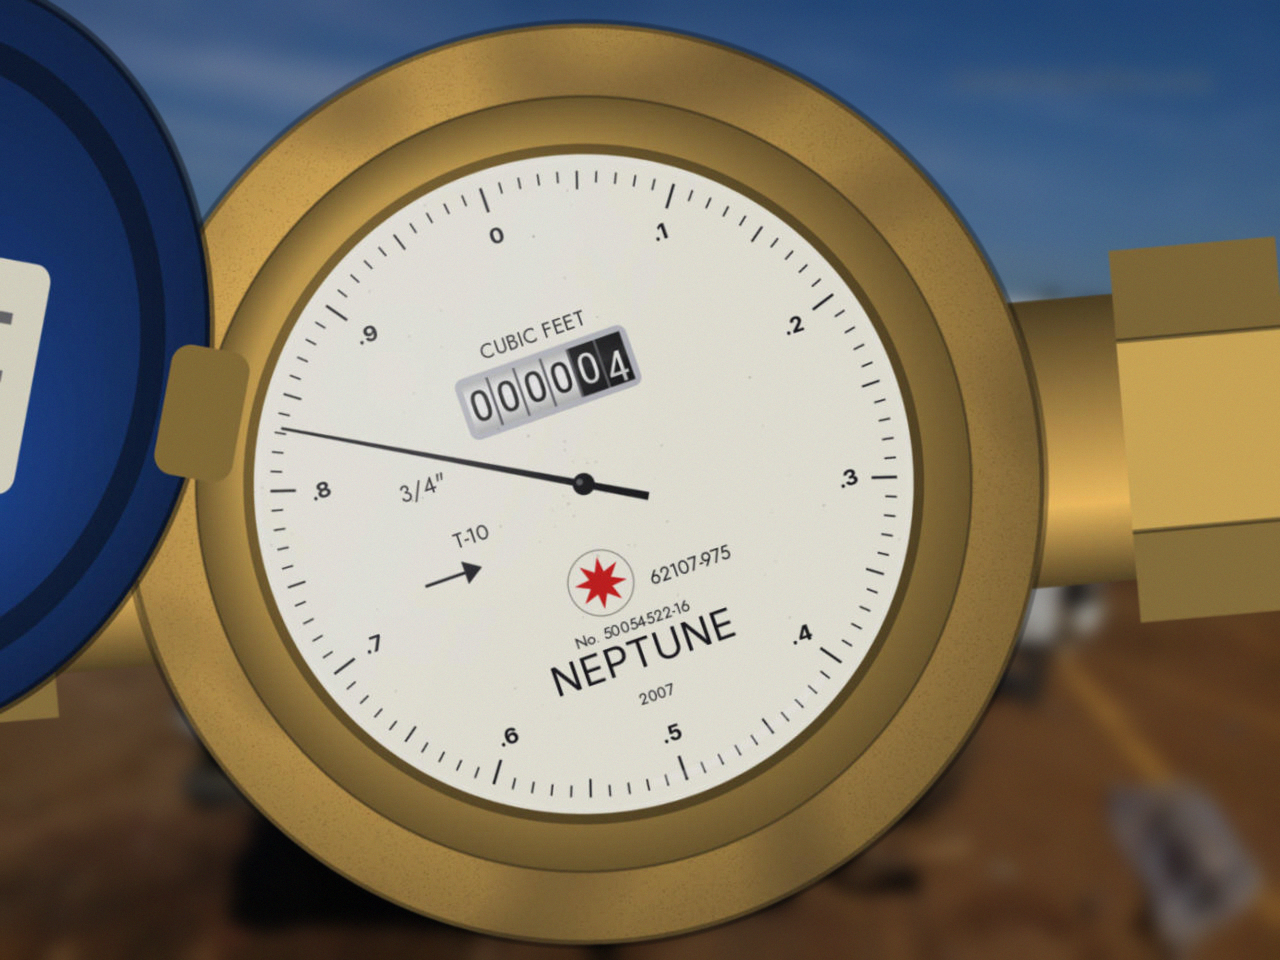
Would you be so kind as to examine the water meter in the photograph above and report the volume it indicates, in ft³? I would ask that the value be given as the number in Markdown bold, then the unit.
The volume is **3.83** ft³
